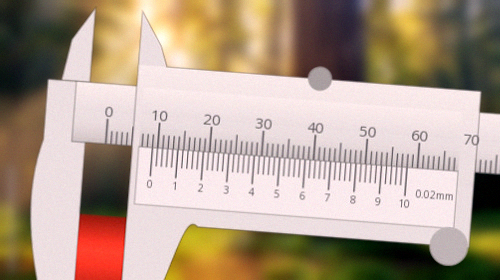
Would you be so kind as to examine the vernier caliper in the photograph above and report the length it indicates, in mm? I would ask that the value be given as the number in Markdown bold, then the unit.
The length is **9.0** mm
